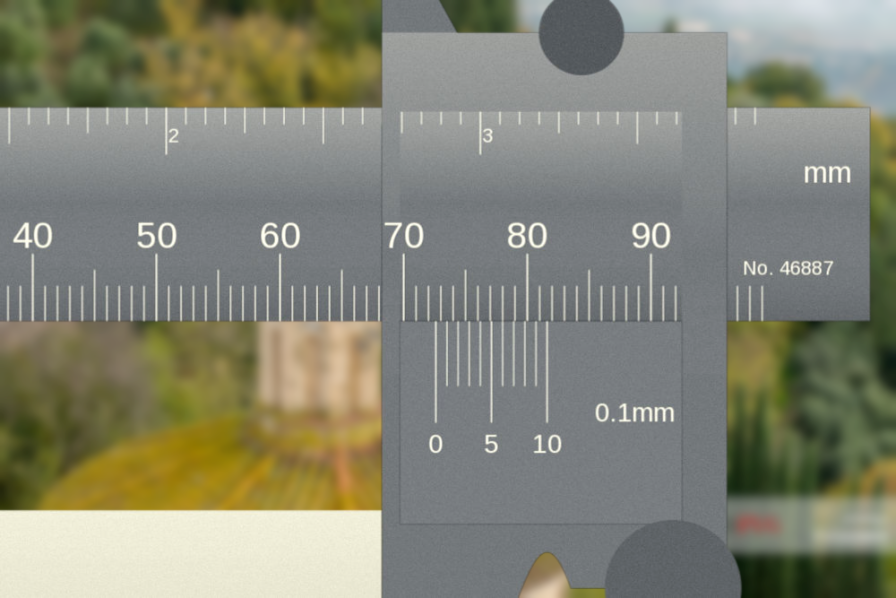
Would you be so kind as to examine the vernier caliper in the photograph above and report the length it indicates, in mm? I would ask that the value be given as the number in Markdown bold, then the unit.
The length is **72.6** mm
